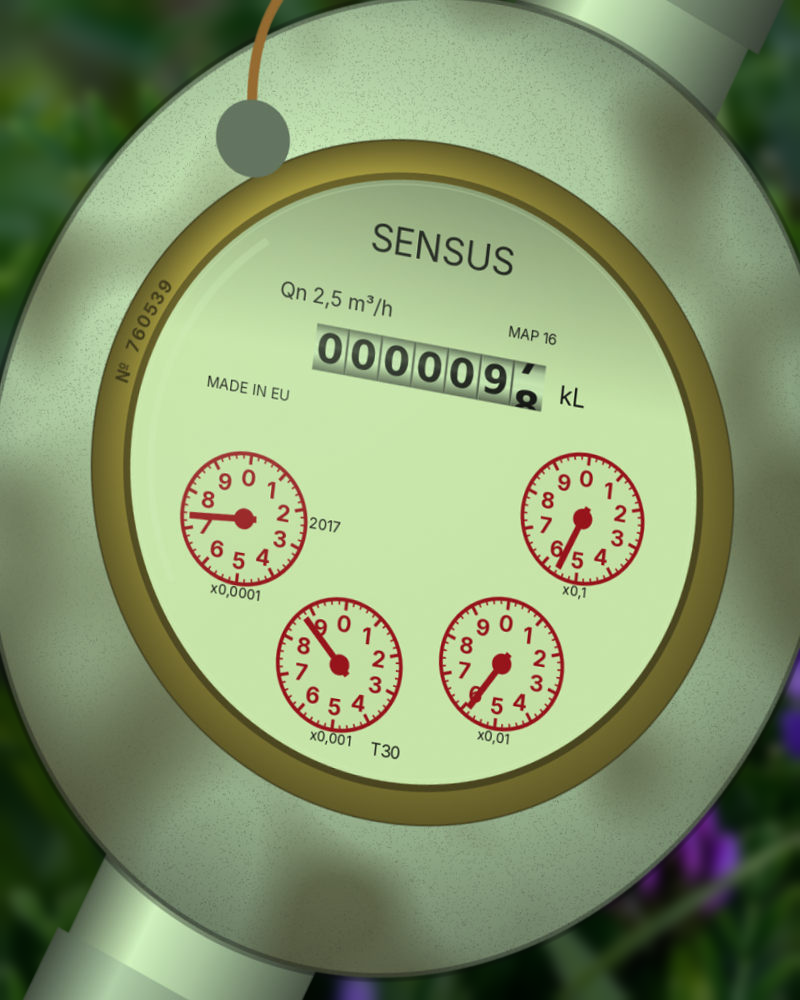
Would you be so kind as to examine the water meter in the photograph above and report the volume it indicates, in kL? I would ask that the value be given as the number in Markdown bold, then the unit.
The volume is **97.5587** kL
